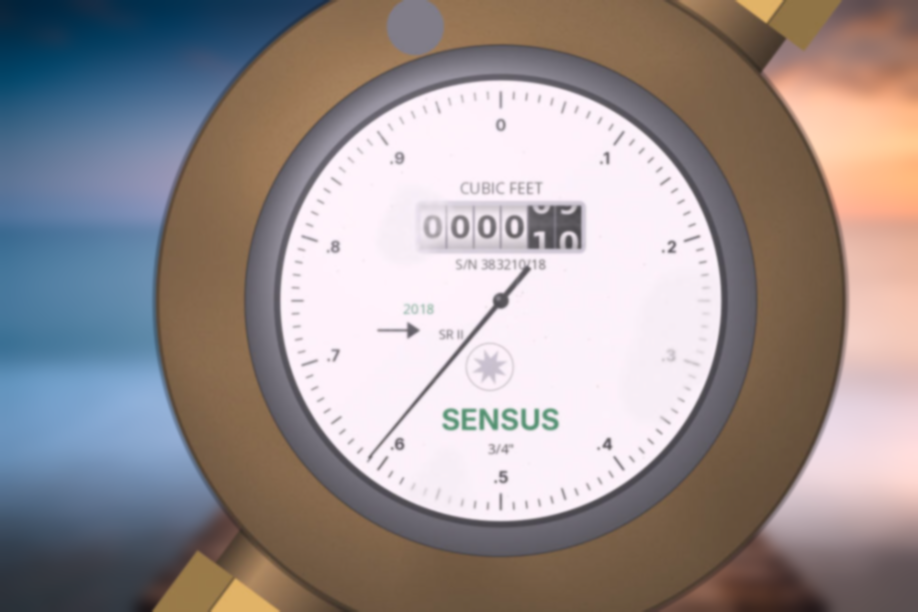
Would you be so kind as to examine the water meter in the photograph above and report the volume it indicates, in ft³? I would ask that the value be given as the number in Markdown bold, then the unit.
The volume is **9.61** ft³
